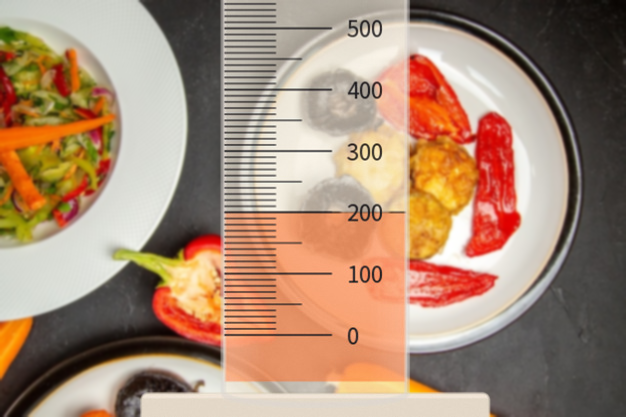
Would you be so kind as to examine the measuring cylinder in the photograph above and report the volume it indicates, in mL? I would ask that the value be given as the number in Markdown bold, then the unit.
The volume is **200** mL
